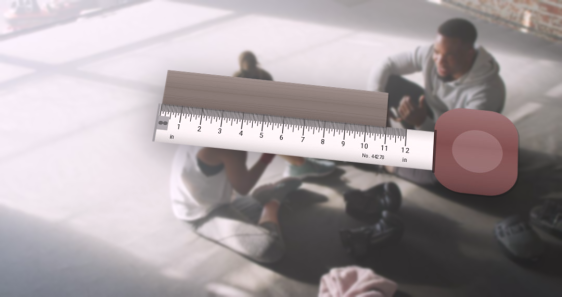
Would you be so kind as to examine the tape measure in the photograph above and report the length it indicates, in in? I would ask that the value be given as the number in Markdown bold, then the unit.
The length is **11** in
